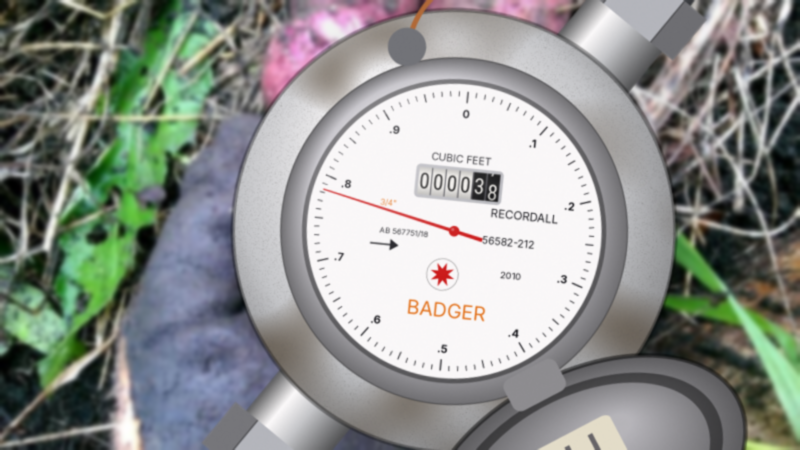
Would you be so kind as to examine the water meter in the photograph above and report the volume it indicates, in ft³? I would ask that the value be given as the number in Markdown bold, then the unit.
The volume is **37.78** ft³
